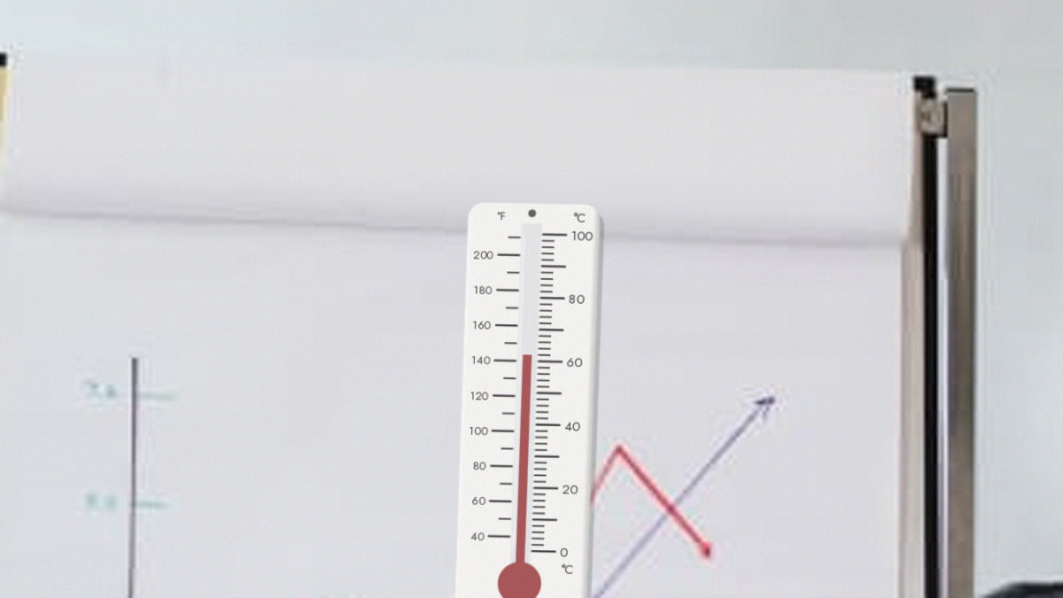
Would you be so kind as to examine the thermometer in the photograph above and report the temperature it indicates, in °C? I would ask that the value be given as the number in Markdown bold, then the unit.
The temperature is **62** °C
